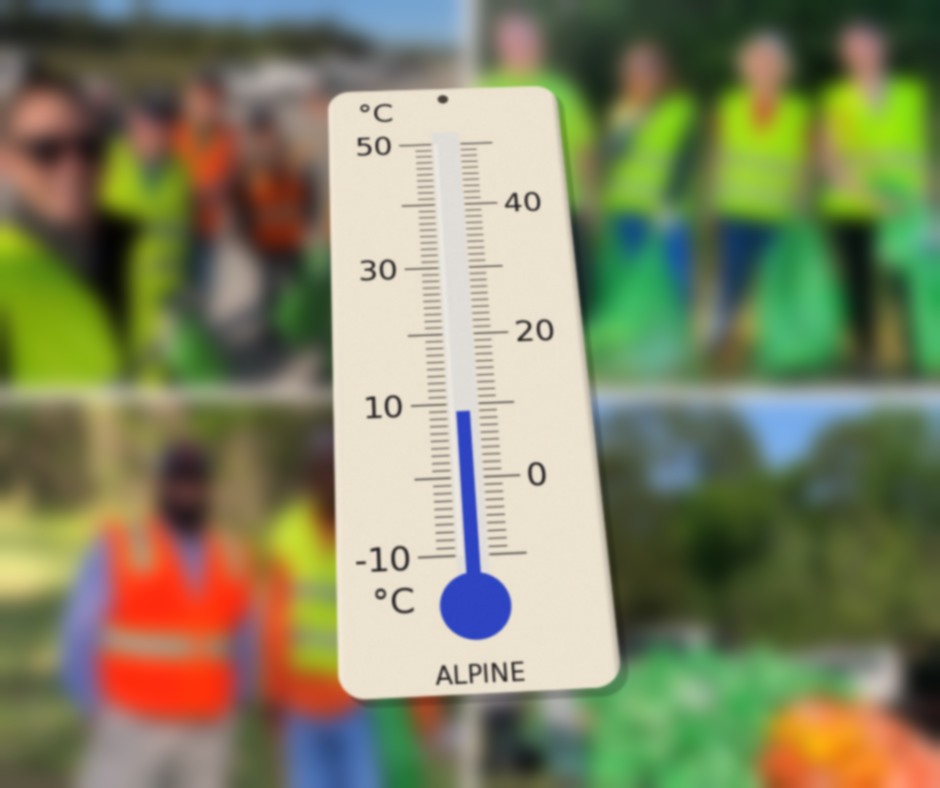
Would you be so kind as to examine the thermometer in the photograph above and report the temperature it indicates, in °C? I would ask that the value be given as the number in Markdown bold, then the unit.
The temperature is **9** °C
